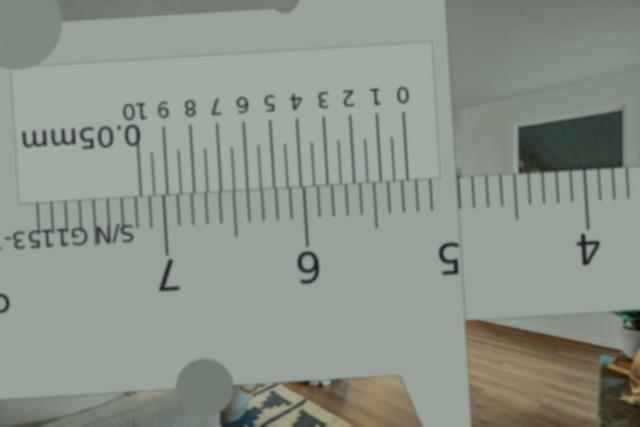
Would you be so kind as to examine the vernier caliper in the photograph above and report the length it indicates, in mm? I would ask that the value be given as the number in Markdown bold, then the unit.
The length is **52.6** mm
